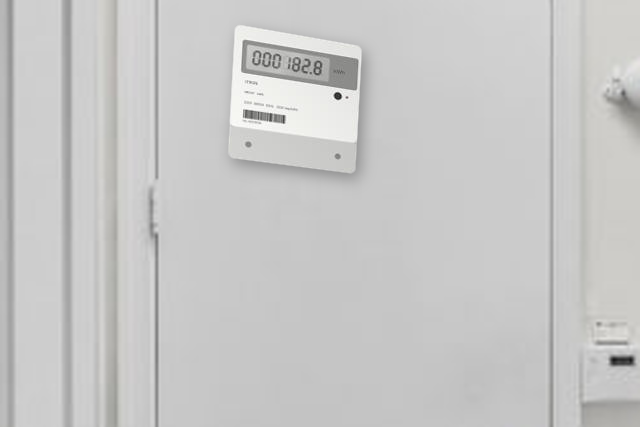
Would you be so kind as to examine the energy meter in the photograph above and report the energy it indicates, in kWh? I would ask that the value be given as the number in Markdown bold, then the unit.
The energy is **182.8** kWh
